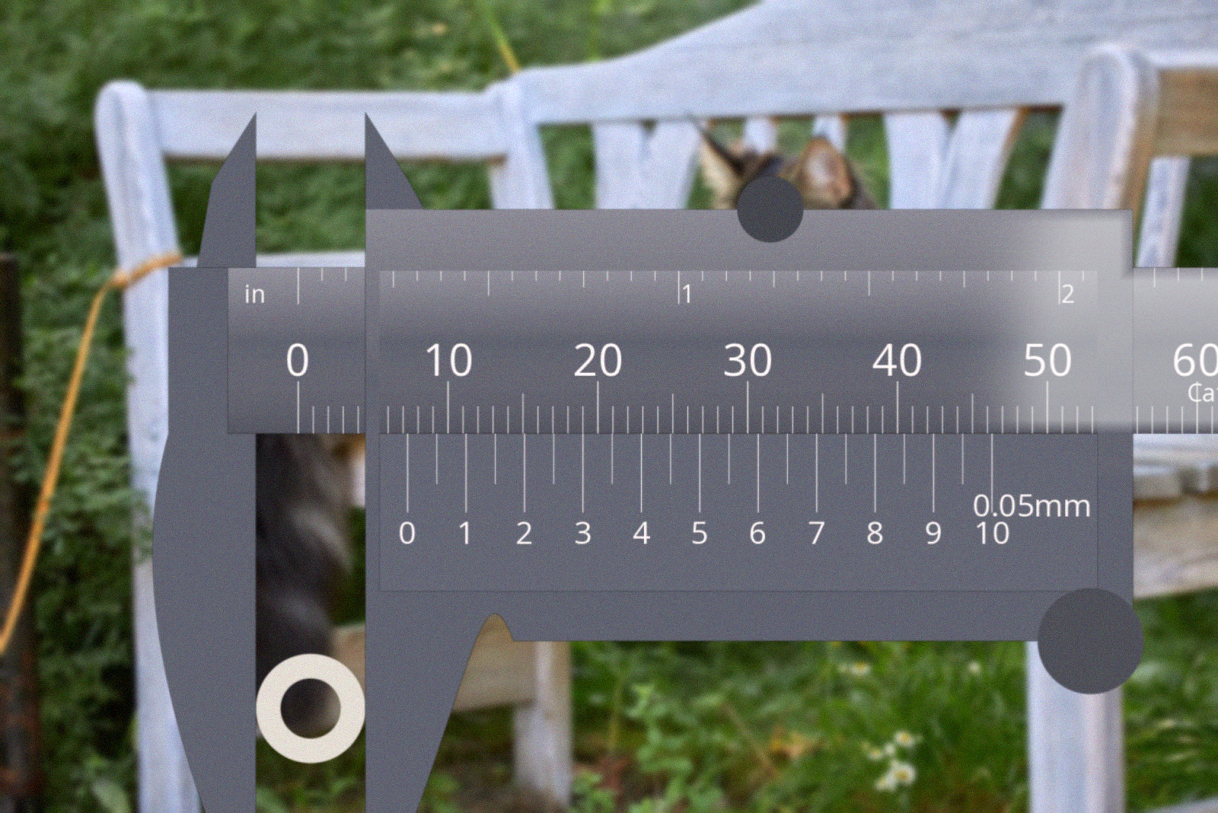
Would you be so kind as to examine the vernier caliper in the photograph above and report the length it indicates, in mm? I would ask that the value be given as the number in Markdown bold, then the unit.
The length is **7.3** mm
